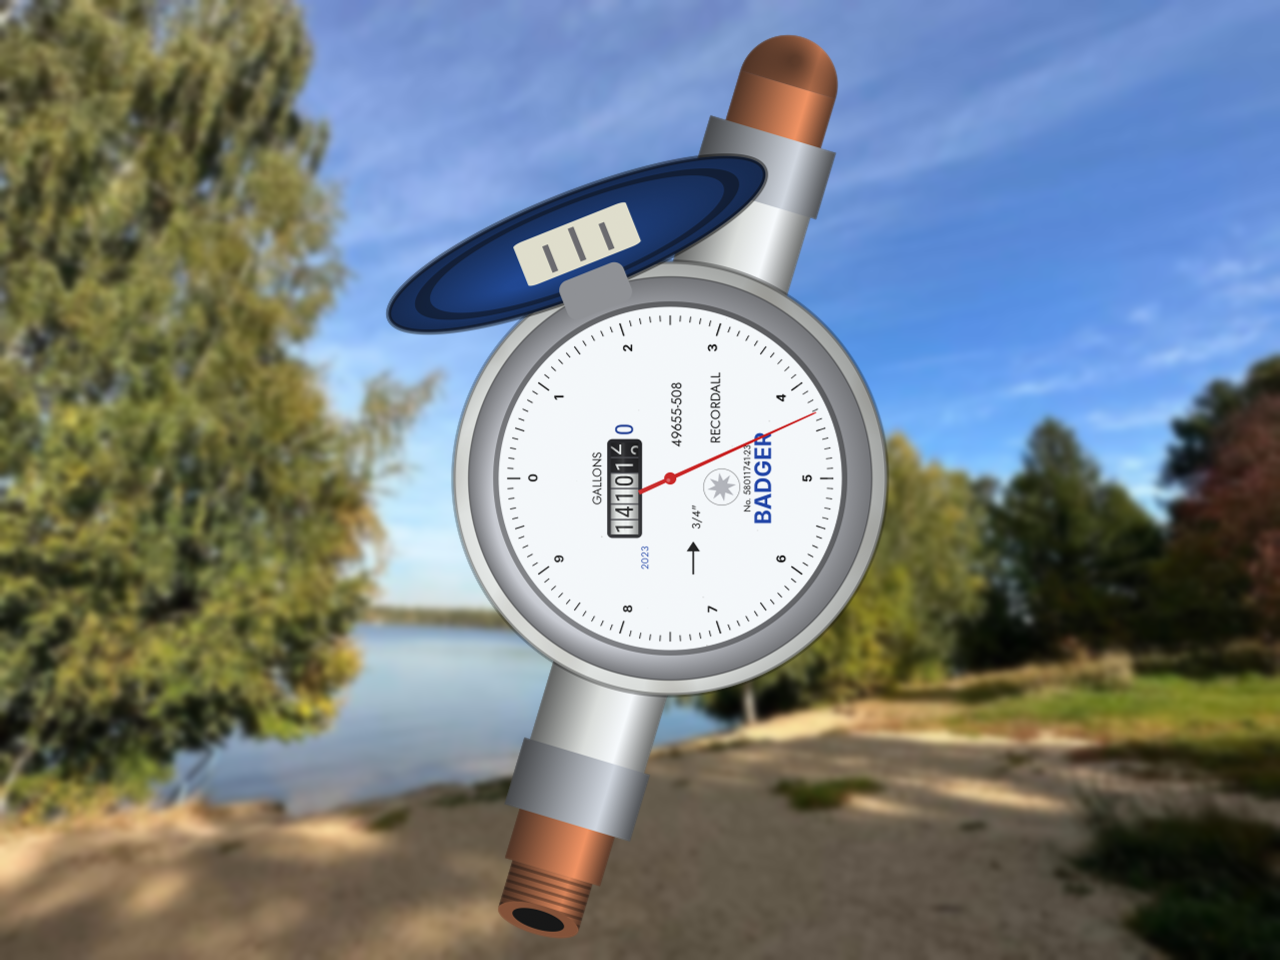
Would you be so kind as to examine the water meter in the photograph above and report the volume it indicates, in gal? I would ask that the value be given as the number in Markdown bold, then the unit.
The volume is **1410124.3** gal
